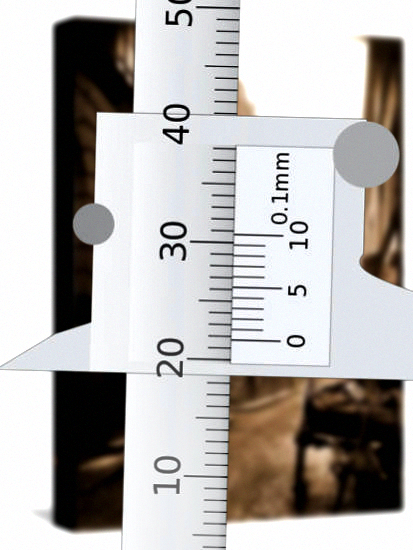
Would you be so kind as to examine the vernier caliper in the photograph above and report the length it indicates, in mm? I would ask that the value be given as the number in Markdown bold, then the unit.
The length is **21.7** mm
